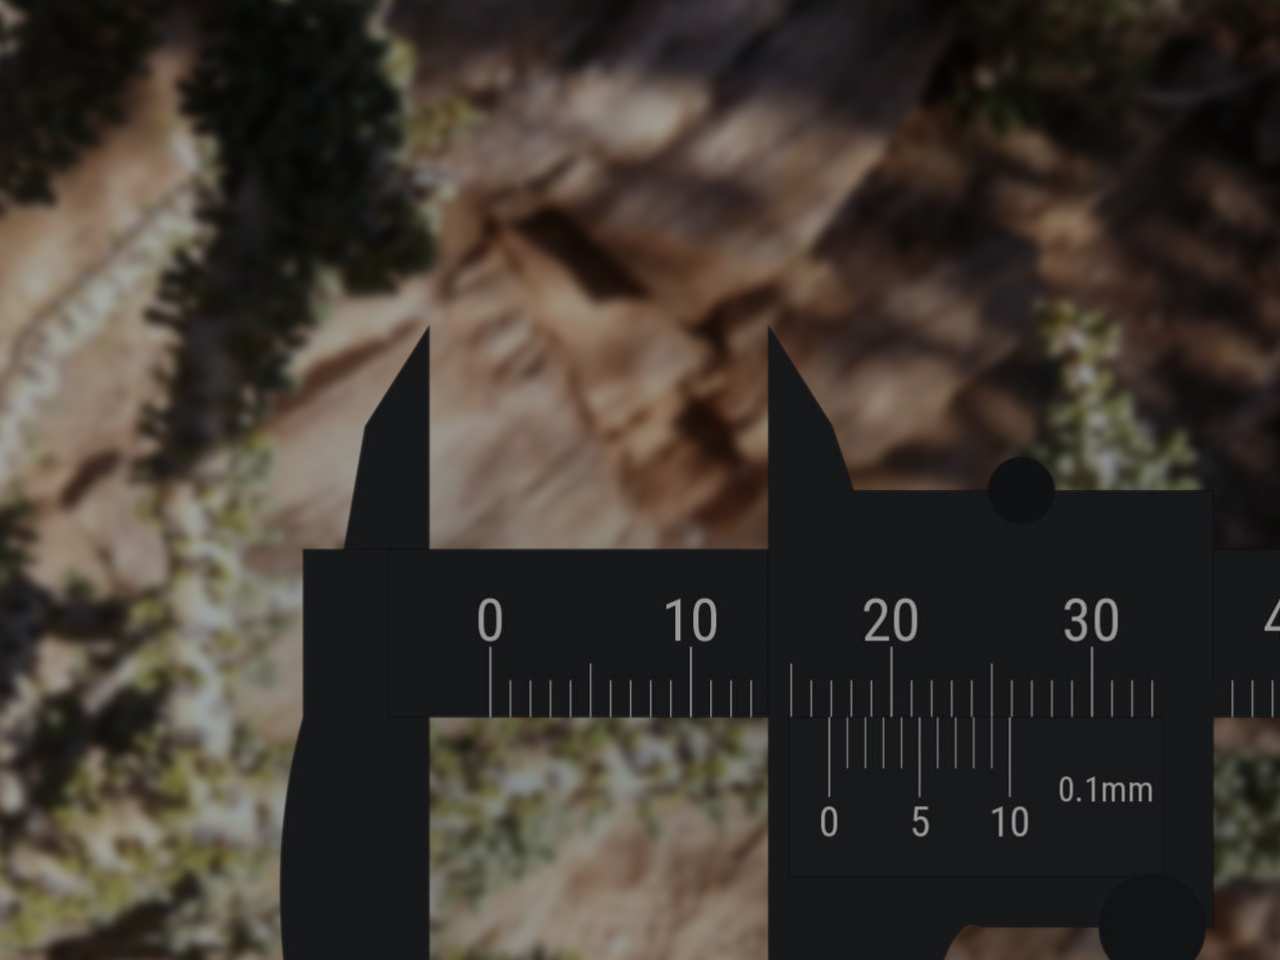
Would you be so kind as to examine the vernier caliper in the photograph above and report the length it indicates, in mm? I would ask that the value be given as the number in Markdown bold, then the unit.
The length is **16.9** mm
